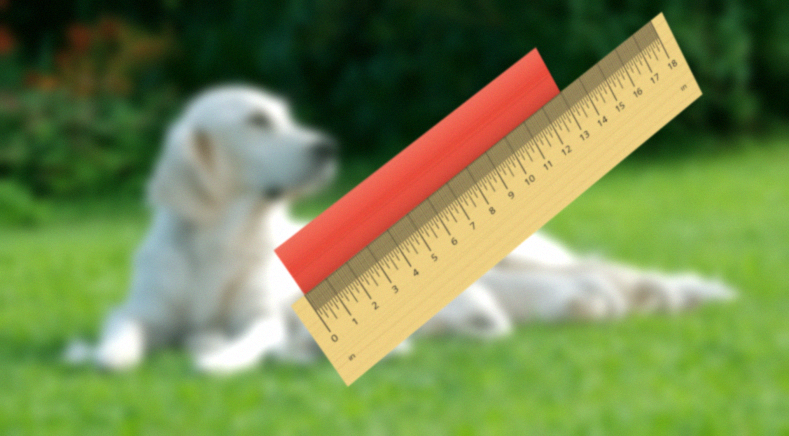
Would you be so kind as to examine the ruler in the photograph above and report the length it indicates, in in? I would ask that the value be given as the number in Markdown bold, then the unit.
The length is **13** in
